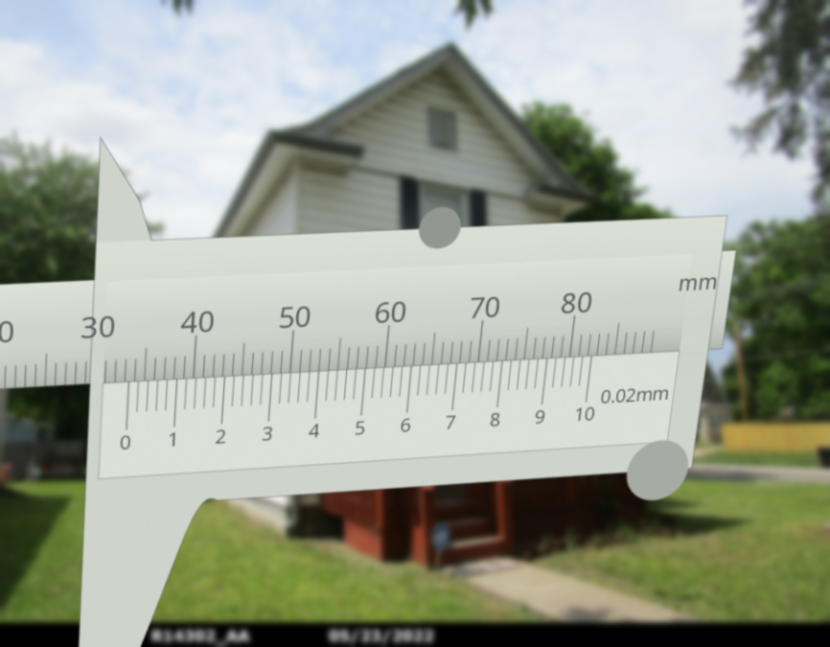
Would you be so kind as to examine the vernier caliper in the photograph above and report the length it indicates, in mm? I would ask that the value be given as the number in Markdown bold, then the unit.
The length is **33.4** mm
